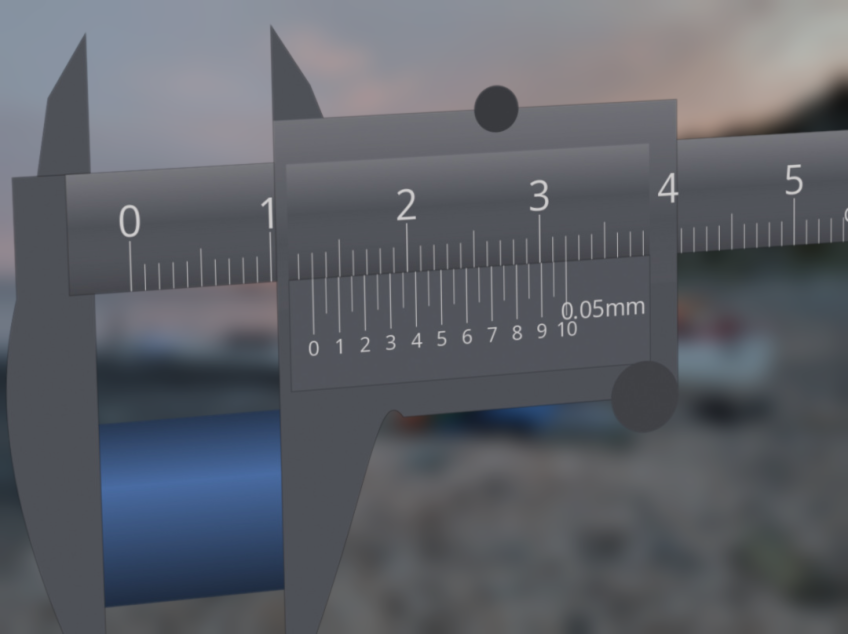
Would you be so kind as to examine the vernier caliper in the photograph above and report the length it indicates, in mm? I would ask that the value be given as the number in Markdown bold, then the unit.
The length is **13.0** mm
